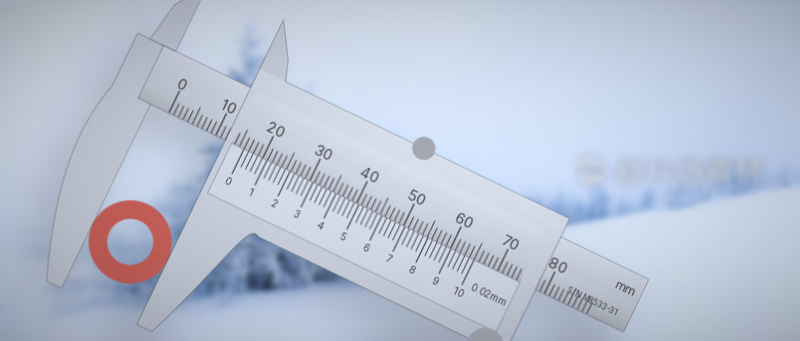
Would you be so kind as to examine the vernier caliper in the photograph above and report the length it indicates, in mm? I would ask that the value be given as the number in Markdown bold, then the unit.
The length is **16.0** mm
